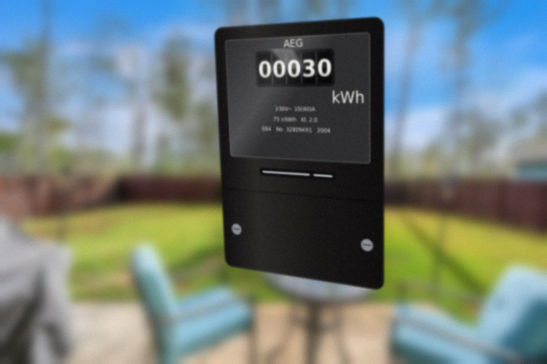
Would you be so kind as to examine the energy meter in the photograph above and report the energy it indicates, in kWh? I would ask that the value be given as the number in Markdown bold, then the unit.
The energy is **30** kWh
